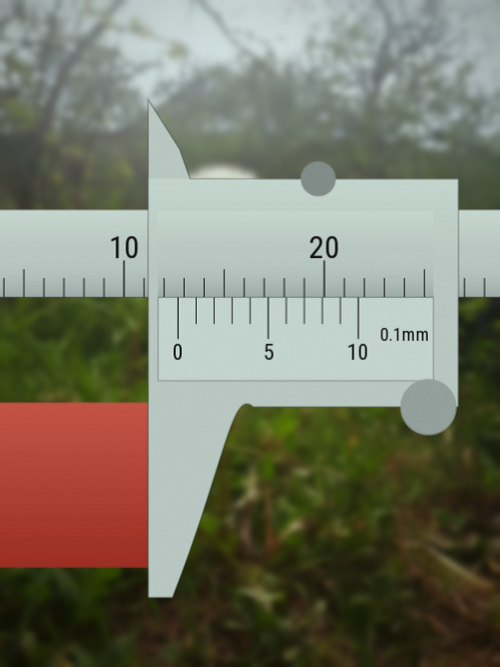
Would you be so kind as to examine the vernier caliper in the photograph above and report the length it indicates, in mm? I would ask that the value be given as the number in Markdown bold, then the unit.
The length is **12.7** mm
